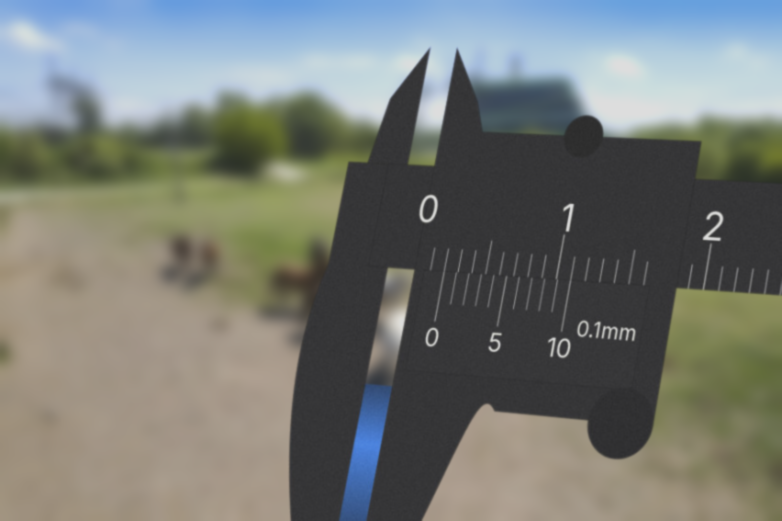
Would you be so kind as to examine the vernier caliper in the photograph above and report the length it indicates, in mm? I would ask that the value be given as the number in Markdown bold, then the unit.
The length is **2.0** mm
